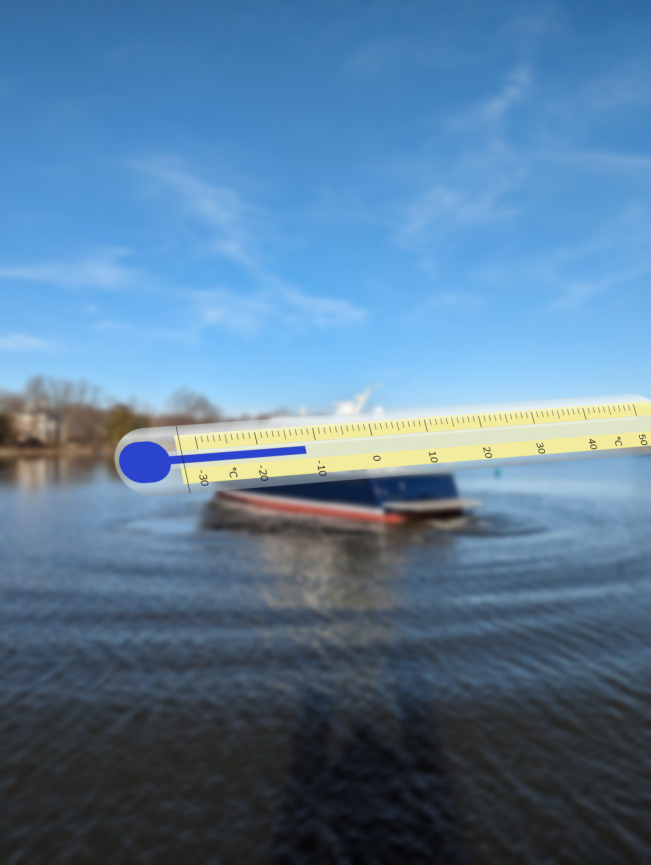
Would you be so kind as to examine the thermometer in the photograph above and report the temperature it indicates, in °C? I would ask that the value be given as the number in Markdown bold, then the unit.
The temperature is **-12** °C
